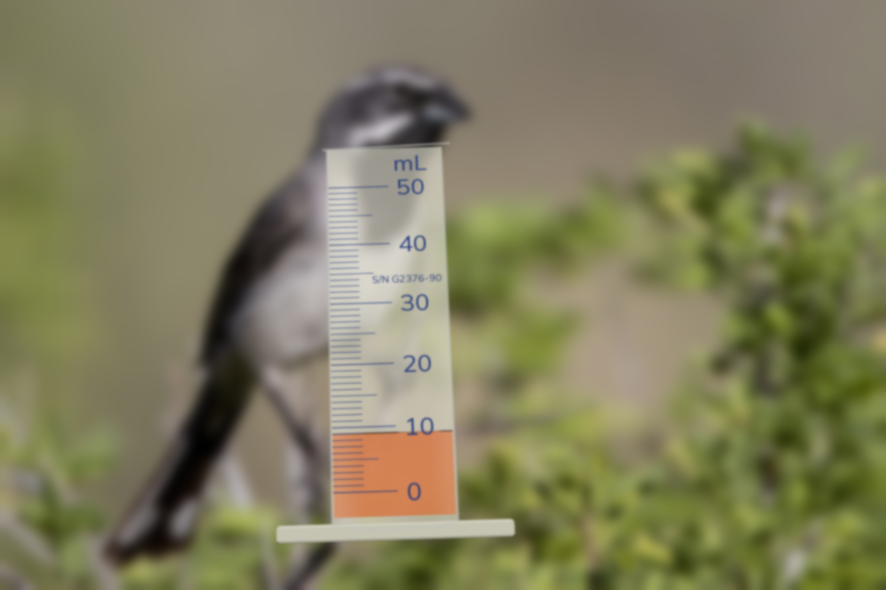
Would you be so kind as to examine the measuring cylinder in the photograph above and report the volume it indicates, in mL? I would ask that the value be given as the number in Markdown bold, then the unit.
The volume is **9** mL
